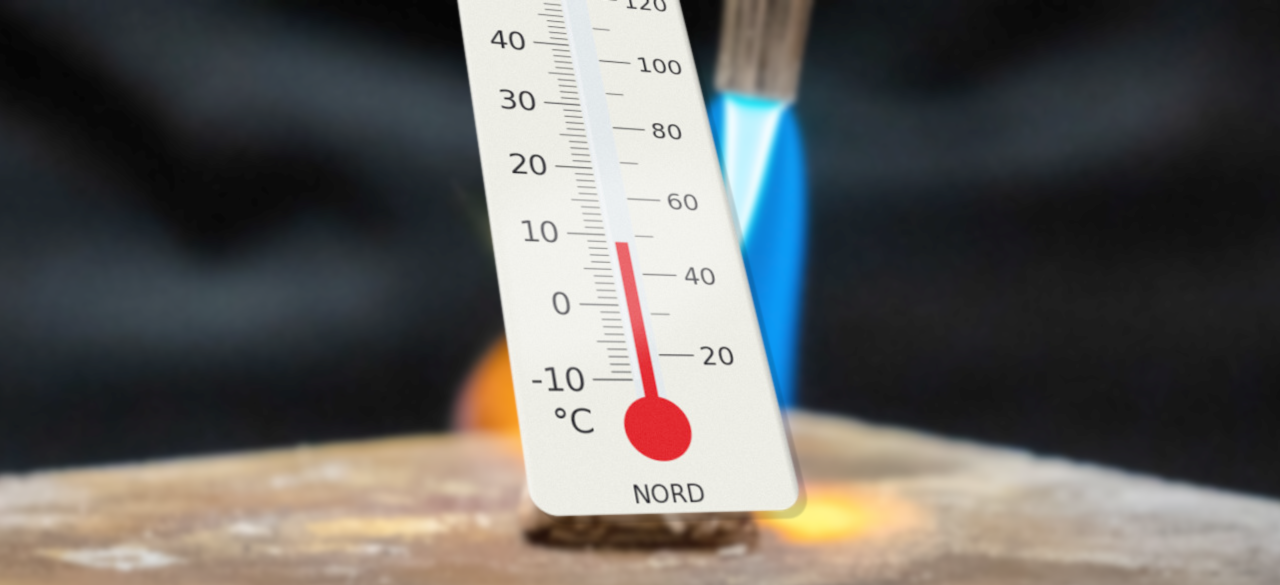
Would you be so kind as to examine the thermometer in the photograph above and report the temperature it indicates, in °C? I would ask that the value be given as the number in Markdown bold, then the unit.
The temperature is **9** °C
